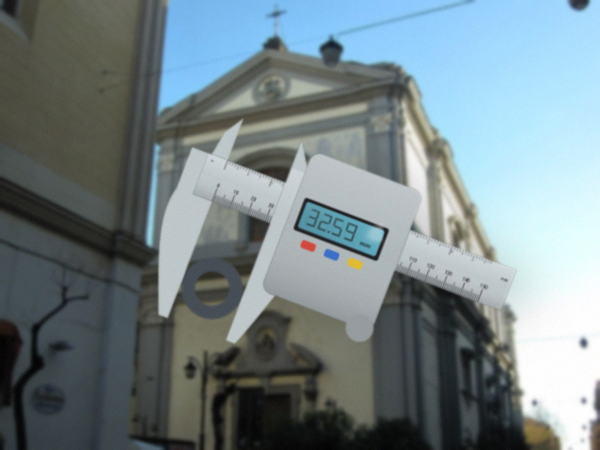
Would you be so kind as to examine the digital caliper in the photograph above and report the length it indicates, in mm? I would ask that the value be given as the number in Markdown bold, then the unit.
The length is **32.59** mm
